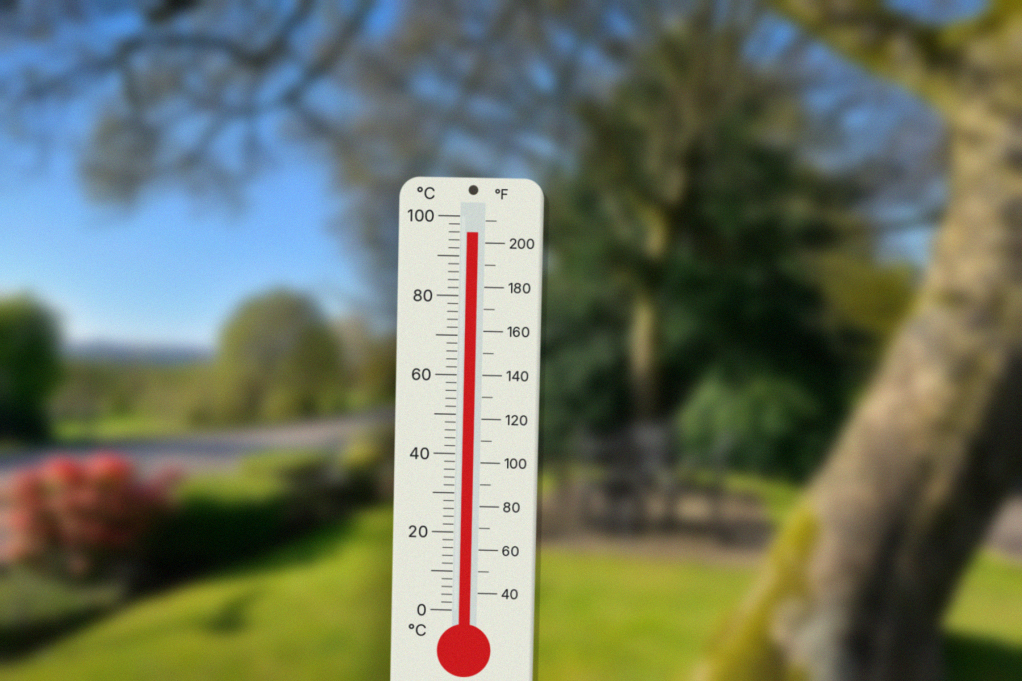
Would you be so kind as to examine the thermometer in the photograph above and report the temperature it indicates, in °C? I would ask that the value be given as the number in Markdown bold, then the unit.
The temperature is **96** °C
